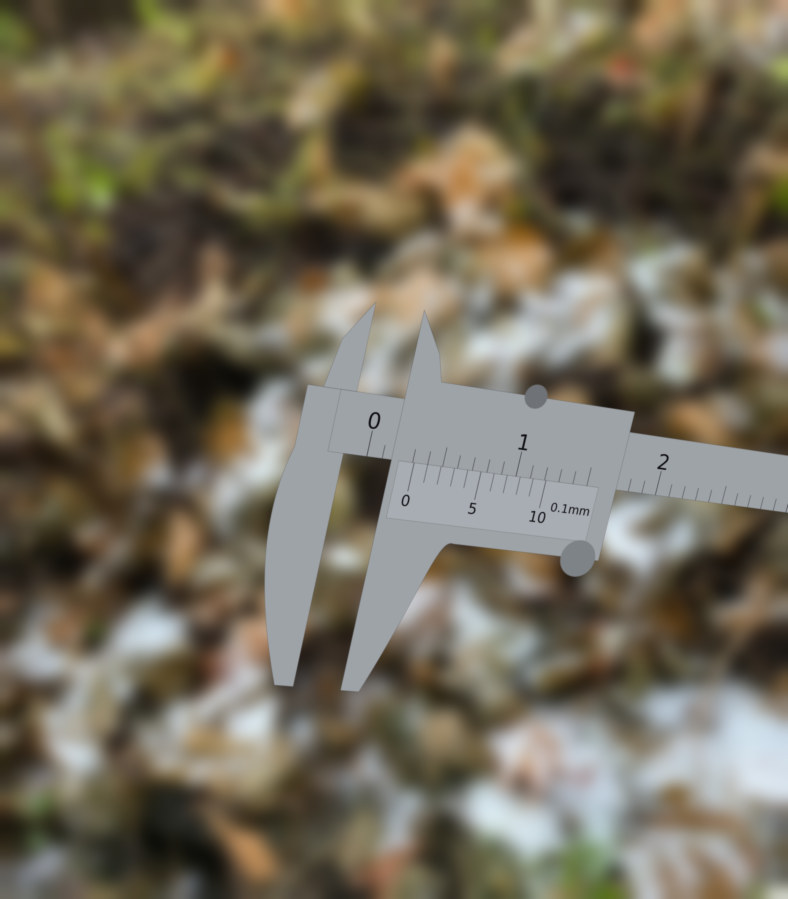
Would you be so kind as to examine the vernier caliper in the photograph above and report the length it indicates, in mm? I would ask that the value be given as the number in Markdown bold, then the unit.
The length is **3.1** mm
